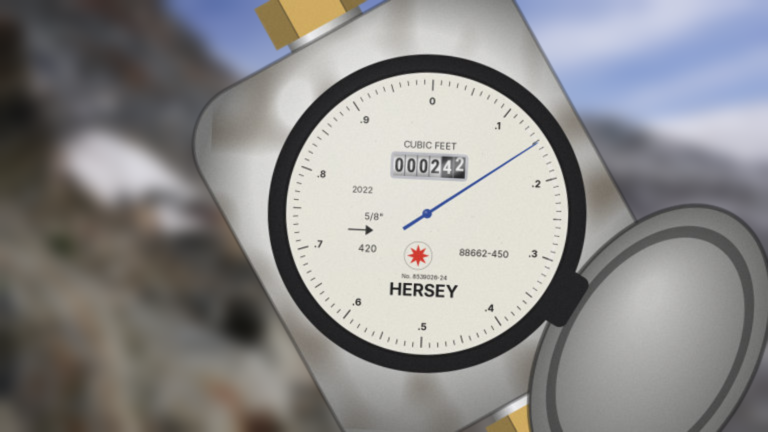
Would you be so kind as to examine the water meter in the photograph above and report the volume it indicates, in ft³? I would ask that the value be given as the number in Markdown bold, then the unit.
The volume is **242.15** ft³
